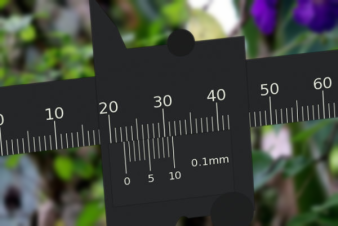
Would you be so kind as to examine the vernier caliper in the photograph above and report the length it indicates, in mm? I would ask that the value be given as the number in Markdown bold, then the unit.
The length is **22.4** mm
